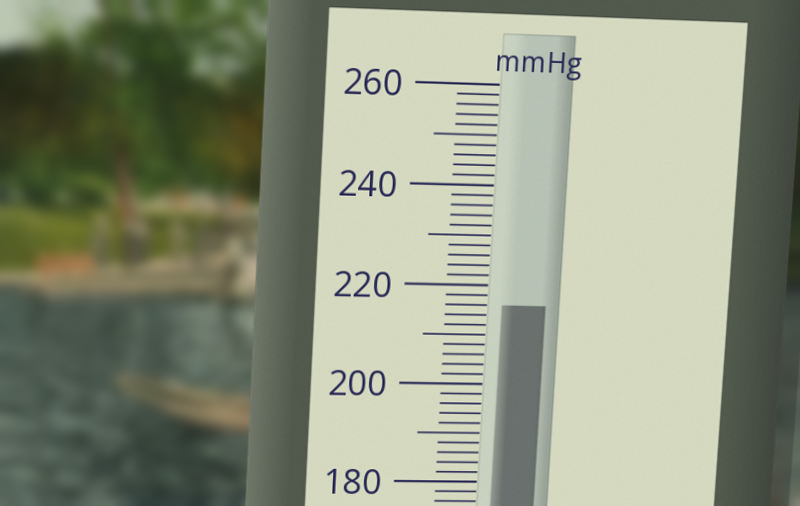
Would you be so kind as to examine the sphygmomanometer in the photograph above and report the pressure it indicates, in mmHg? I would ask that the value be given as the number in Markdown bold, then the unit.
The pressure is **216** mmHg
